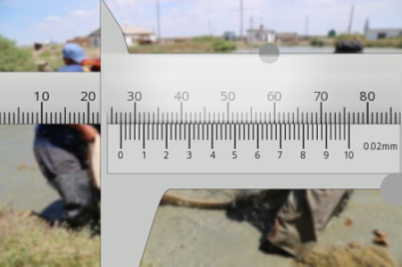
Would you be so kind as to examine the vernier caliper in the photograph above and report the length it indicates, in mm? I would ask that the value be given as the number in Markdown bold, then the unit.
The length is **27.0** mm
